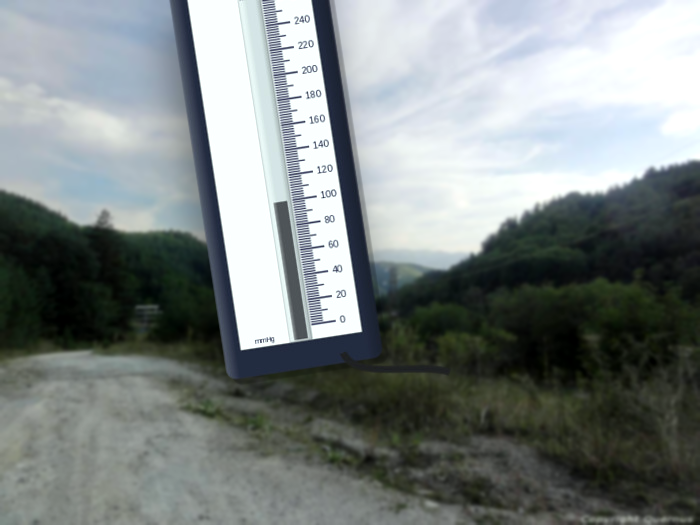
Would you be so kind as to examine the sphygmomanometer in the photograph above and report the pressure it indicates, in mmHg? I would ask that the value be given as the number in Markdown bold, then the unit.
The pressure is **100** mmHg
